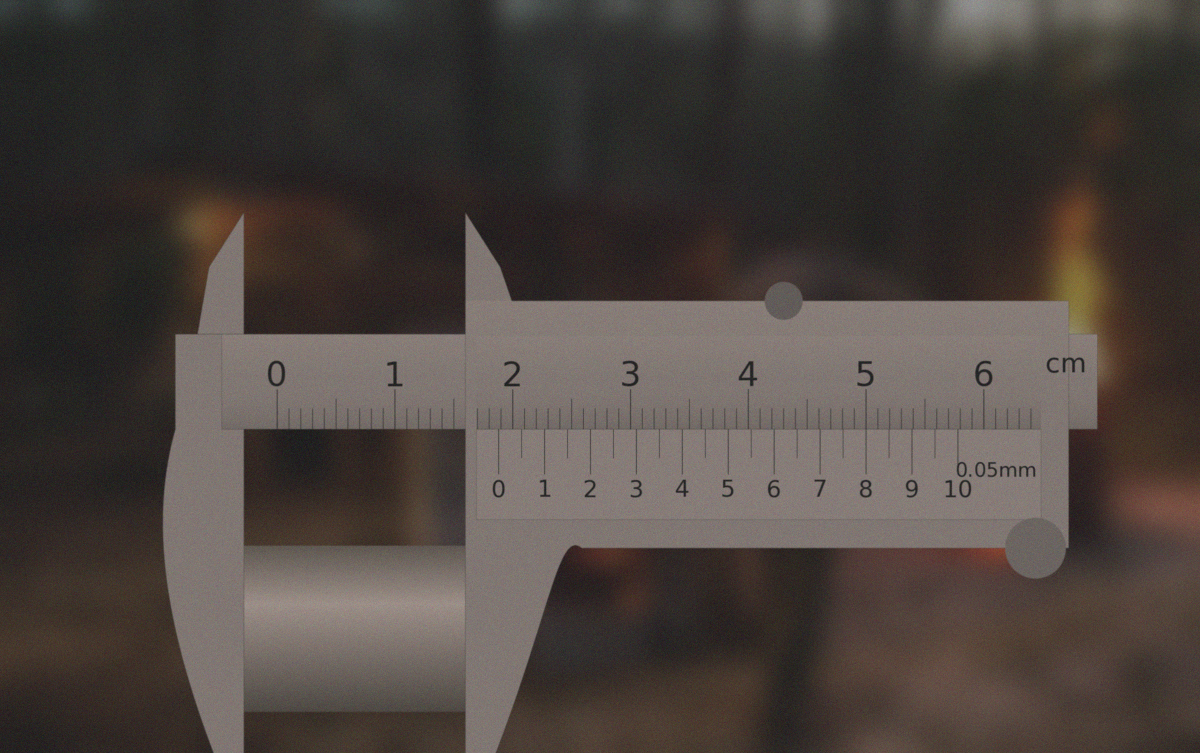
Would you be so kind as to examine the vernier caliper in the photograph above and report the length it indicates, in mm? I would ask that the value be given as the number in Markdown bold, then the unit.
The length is **18.8** mm
